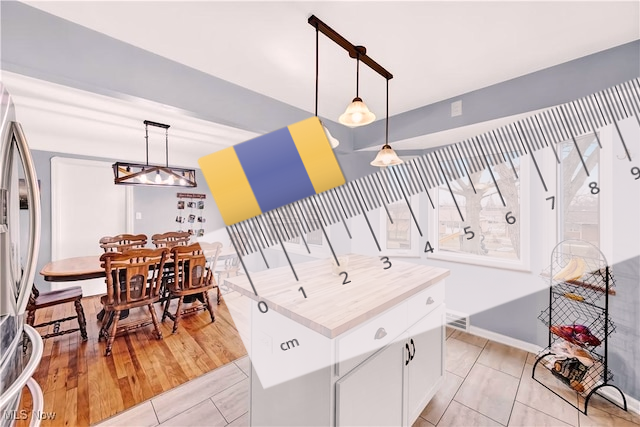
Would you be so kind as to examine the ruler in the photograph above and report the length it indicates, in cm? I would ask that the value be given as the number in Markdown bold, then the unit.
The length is **2.9** cm
